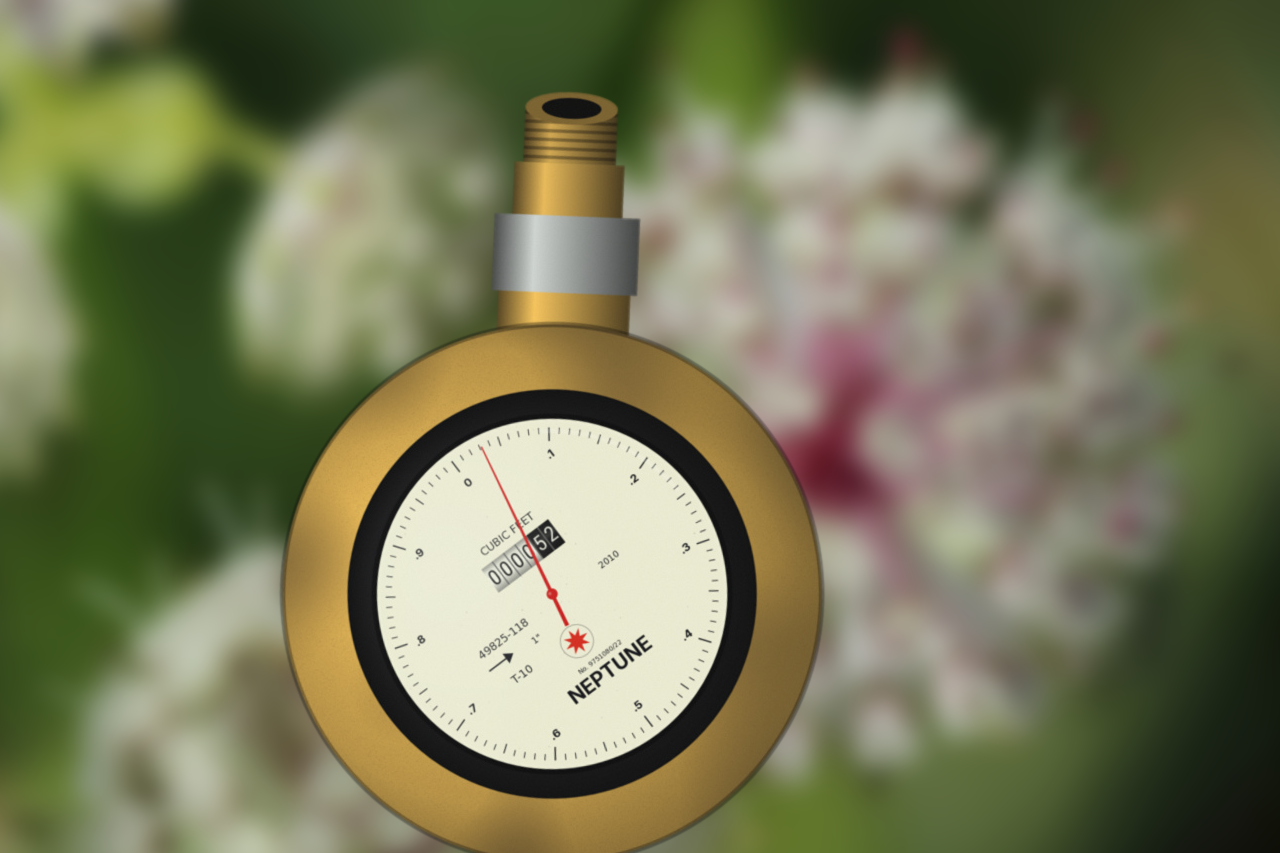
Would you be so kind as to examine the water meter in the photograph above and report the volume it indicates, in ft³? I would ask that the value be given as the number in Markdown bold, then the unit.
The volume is **52.03** ft³
